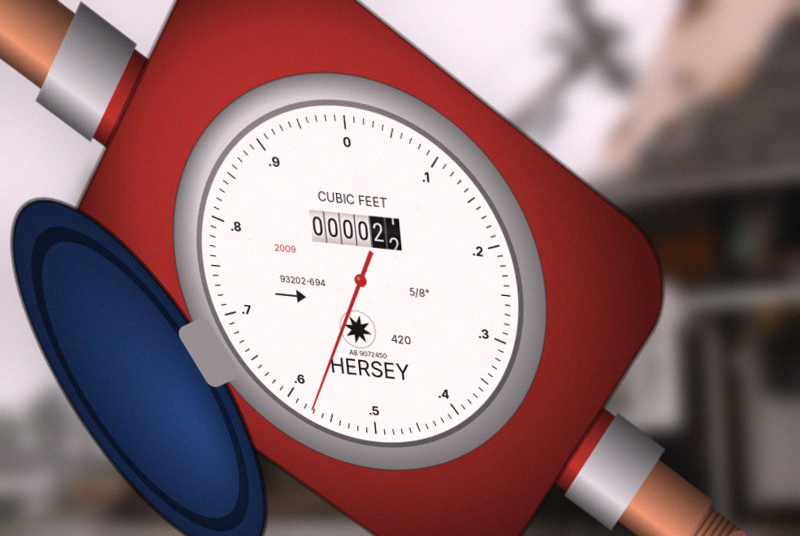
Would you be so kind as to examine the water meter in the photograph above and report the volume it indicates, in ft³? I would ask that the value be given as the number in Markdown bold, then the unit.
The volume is **21.57** ft³
